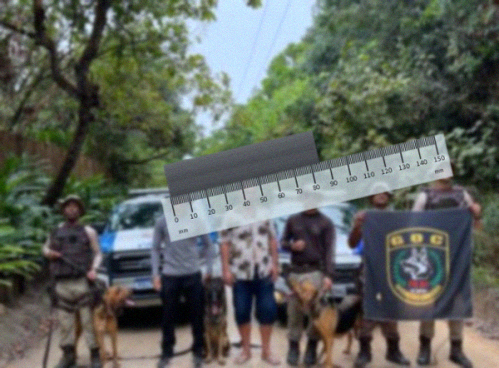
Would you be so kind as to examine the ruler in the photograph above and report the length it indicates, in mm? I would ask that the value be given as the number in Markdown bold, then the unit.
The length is **85** mm
